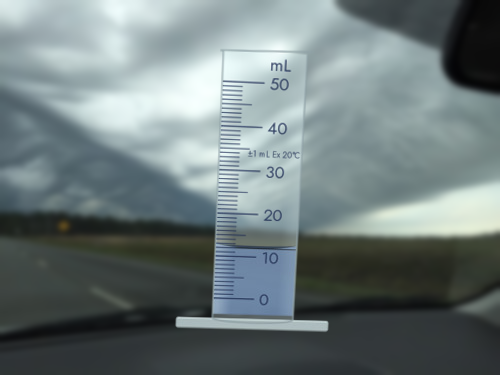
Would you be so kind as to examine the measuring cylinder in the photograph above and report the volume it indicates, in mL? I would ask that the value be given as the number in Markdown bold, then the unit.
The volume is **12** mL
